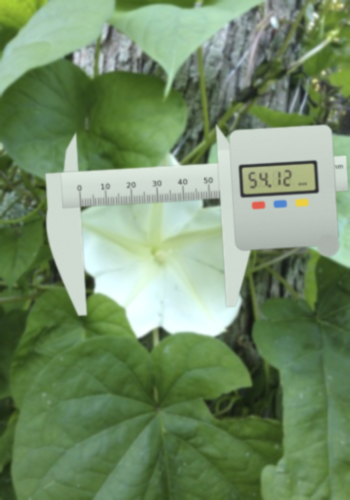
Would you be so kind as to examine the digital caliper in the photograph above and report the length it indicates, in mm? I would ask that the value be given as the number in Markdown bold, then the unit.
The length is **54.12** mm
